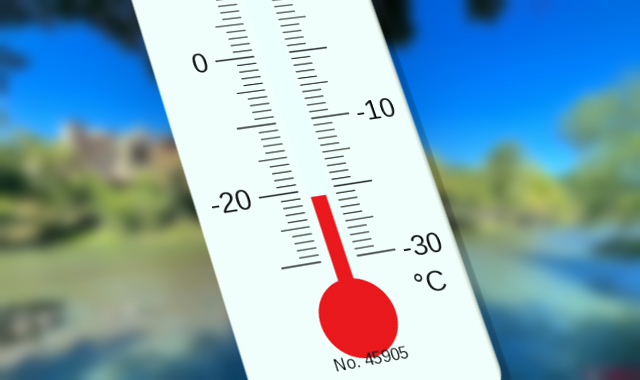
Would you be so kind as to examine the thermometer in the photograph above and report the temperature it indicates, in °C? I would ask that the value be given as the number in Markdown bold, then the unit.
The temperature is **-21** °C
